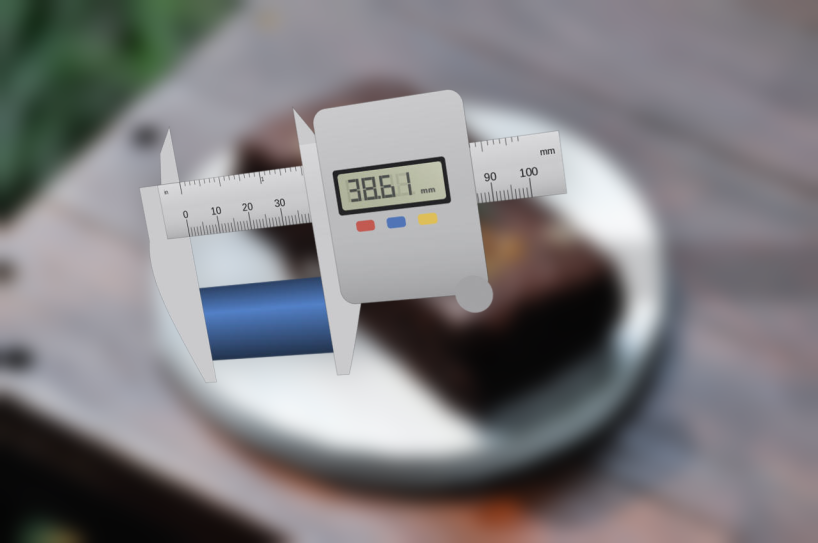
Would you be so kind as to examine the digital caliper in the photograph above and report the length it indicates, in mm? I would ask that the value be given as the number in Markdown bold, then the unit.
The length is **38.61** mm
